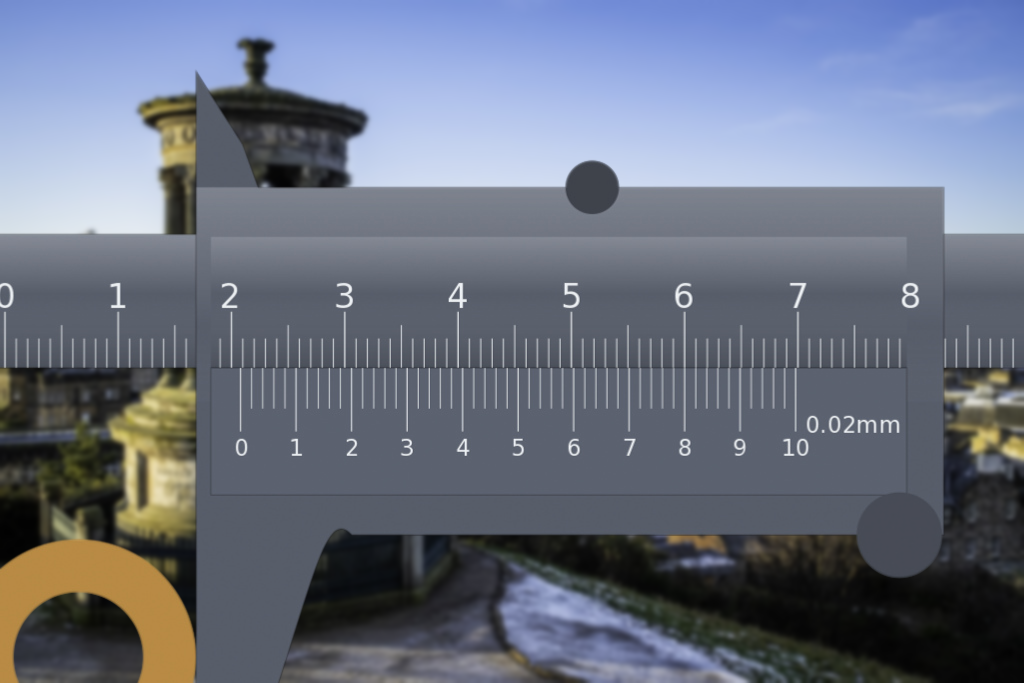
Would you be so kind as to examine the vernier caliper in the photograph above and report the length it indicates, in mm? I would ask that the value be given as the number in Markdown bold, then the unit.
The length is **20.8** mm
